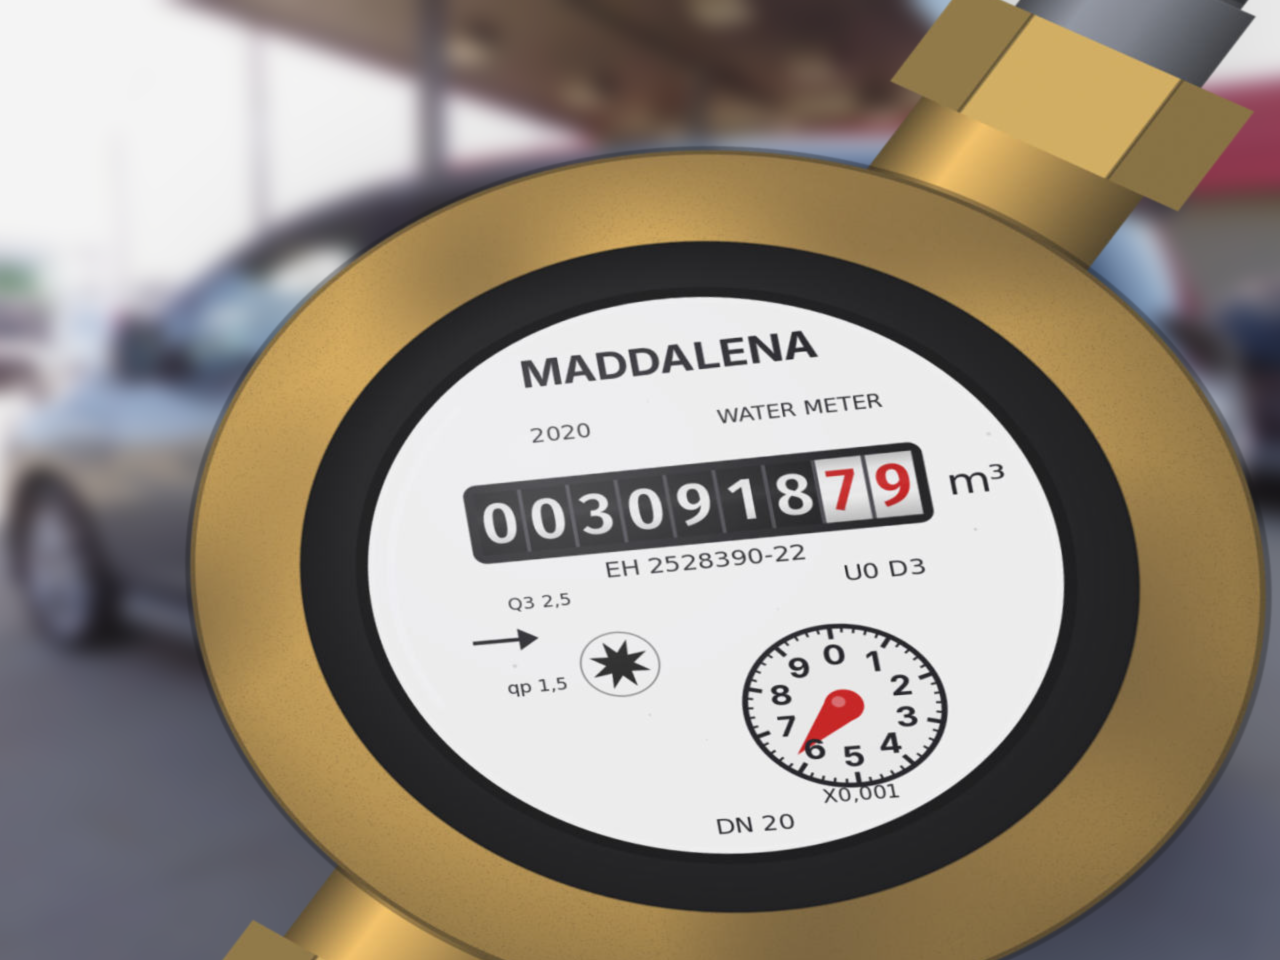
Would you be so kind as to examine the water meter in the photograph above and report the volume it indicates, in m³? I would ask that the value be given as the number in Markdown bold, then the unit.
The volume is **30918.796** m³
